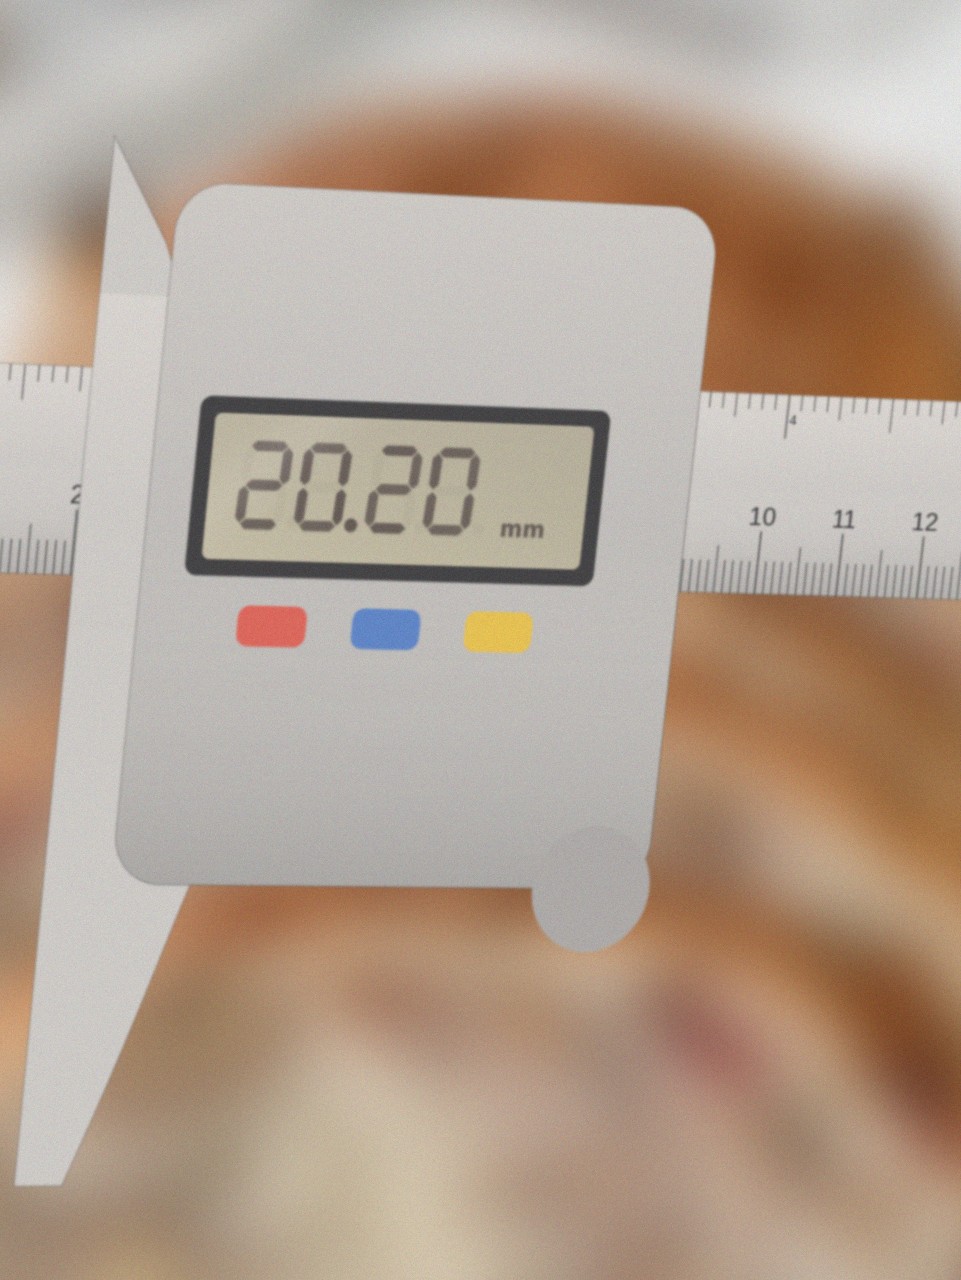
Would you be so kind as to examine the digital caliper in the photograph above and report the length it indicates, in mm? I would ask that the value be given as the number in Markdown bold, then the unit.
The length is **20.20** mm
